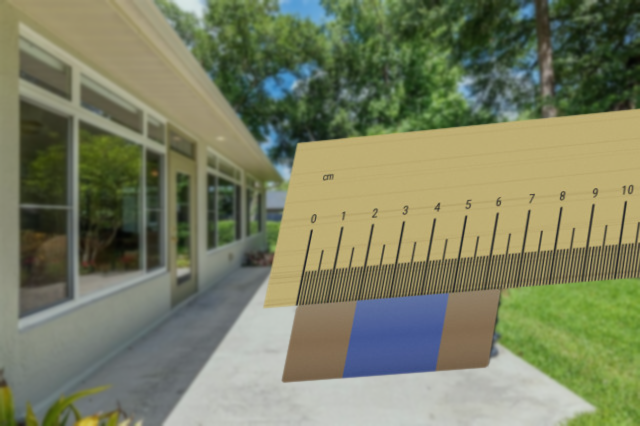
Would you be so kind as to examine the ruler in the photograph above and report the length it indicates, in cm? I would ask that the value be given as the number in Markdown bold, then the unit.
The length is **6.5** cm
